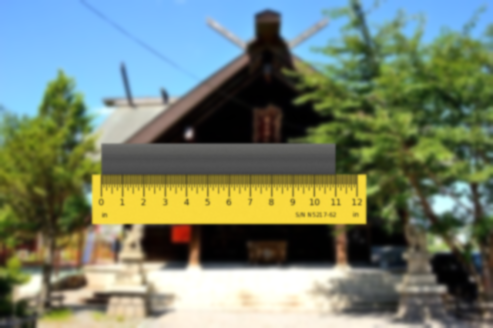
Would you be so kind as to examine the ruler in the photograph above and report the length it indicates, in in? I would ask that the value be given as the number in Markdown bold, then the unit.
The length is **11** in
